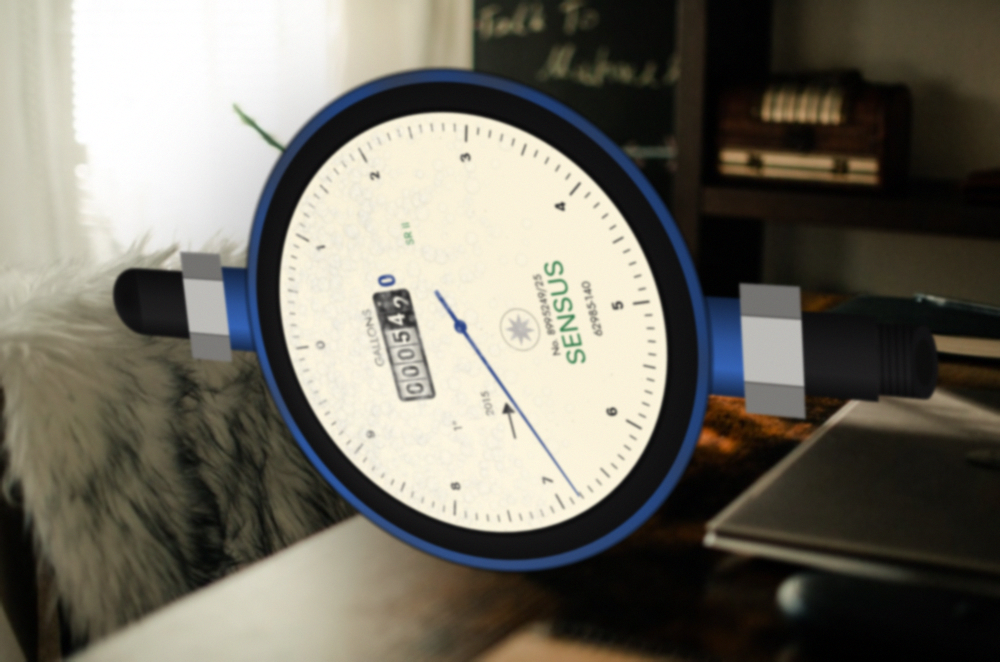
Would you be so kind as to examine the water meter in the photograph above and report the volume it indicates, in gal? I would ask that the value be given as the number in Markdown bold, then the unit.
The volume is **5416.8** gal
